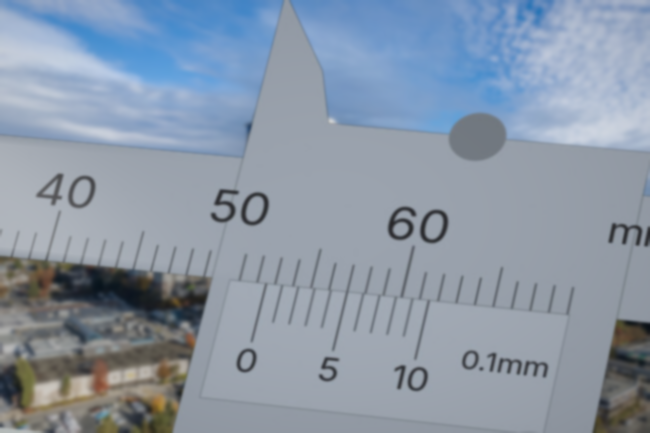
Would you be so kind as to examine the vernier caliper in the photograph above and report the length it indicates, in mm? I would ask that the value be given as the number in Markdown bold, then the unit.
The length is **52.5** mm
